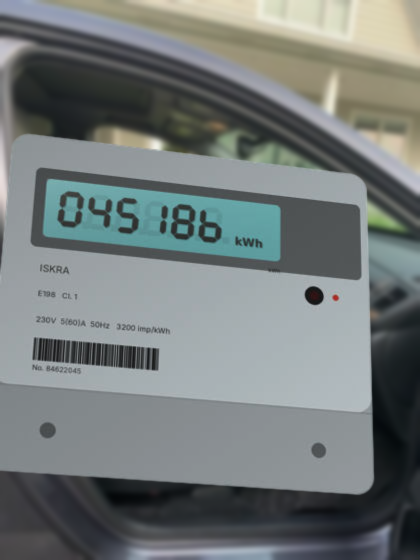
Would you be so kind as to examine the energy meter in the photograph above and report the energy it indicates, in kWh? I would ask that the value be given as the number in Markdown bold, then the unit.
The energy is **45186** kWh
